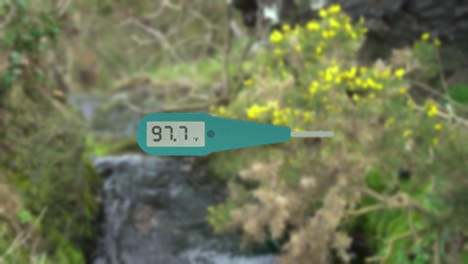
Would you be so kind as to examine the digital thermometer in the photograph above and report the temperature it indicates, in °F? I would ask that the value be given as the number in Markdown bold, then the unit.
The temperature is **97.7** °F
